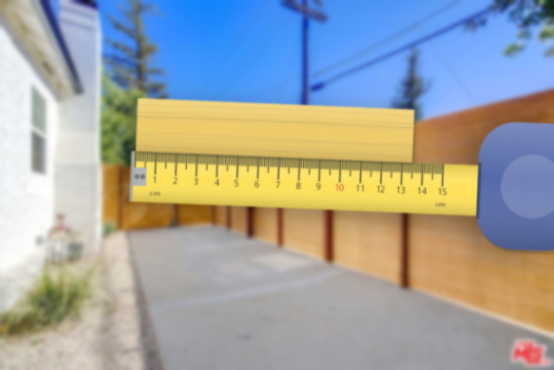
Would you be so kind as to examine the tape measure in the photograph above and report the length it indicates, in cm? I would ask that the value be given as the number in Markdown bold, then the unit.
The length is **13.5** cm
